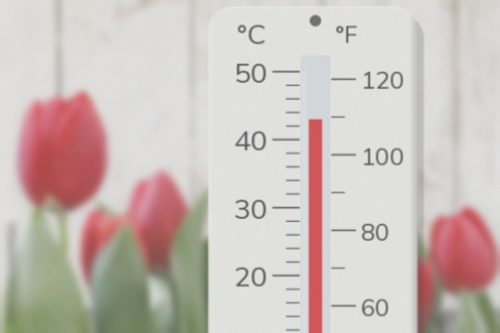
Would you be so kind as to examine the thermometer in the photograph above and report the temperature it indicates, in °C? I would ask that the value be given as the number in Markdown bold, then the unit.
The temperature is **43** °C
